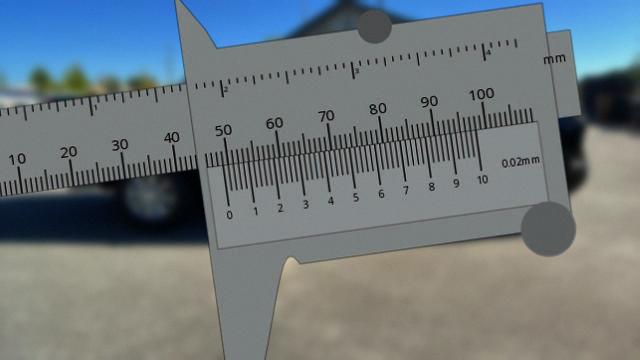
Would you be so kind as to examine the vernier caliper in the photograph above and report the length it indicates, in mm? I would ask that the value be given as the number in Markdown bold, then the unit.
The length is **49.0** mm
